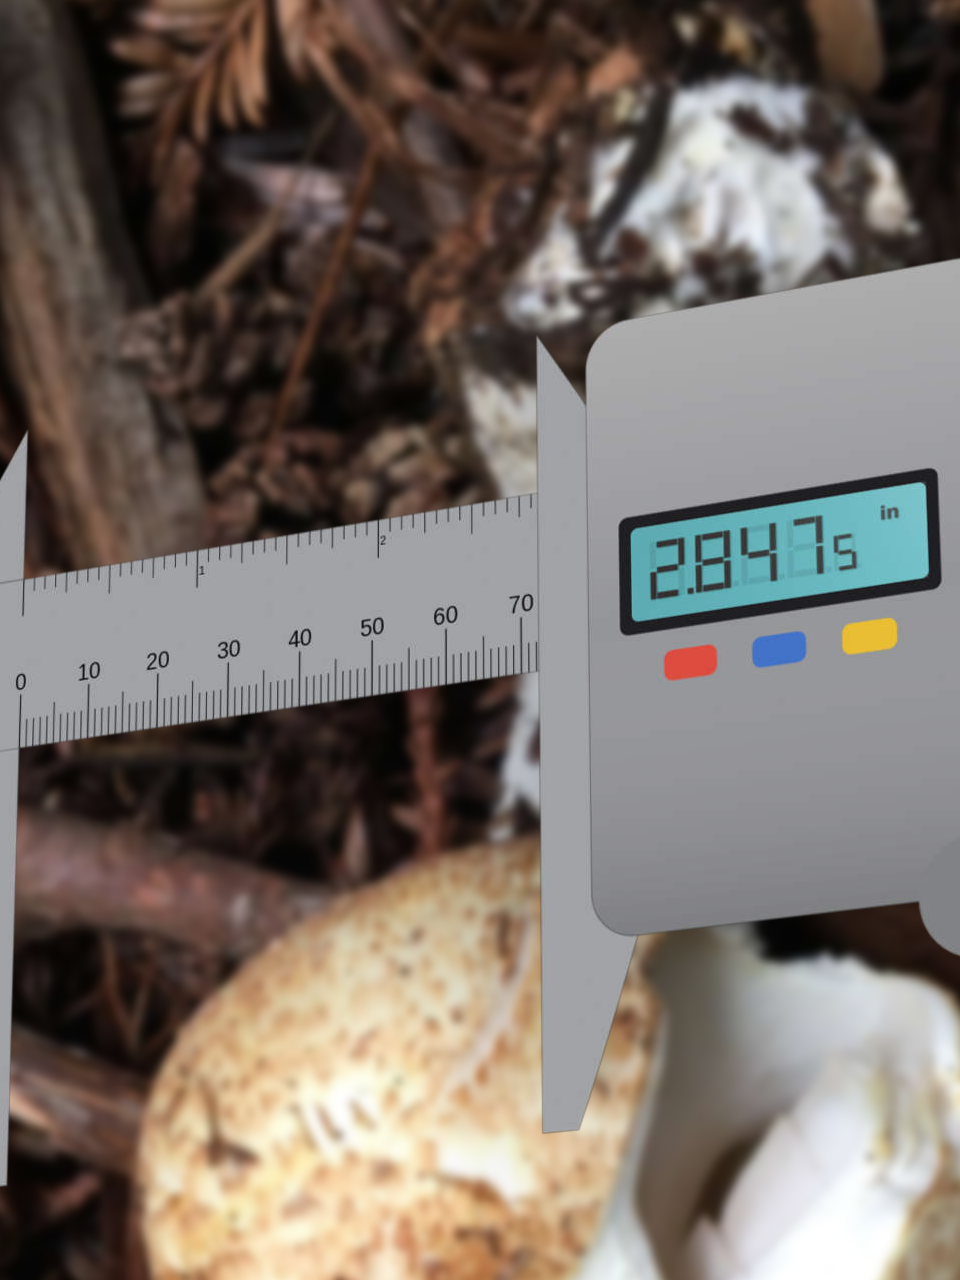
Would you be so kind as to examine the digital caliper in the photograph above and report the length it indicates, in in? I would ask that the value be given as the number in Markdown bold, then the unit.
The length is **2.8475** in
